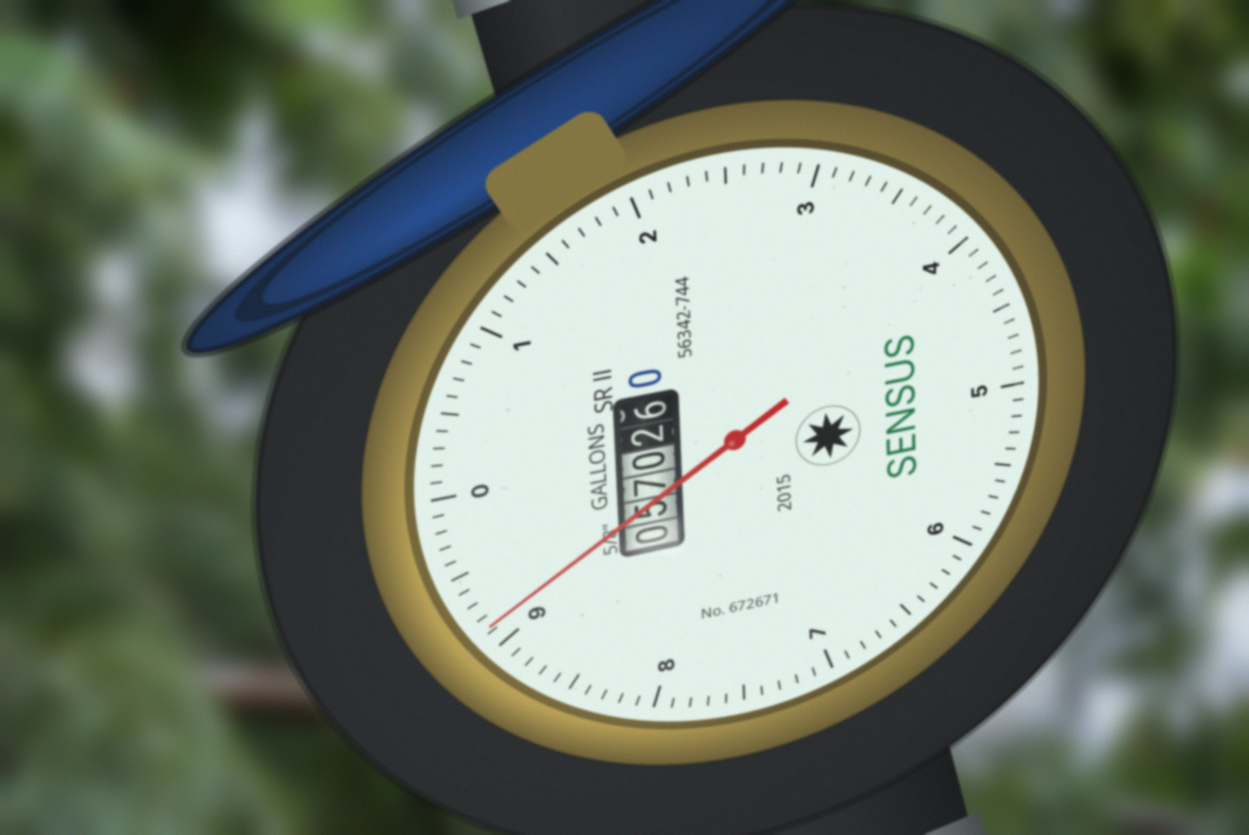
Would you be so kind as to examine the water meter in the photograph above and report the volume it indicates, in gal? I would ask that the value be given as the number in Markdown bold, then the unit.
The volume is **570259.1** gal
